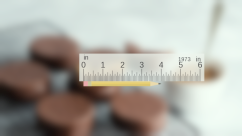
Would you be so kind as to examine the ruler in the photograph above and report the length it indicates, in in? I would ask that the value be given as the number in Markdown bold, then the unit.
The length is **4** in
